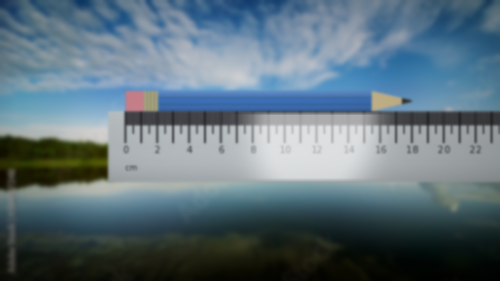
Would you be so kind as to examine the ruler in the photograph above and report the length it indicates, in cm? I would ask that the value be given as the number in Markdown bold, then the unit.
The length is **18** cm
